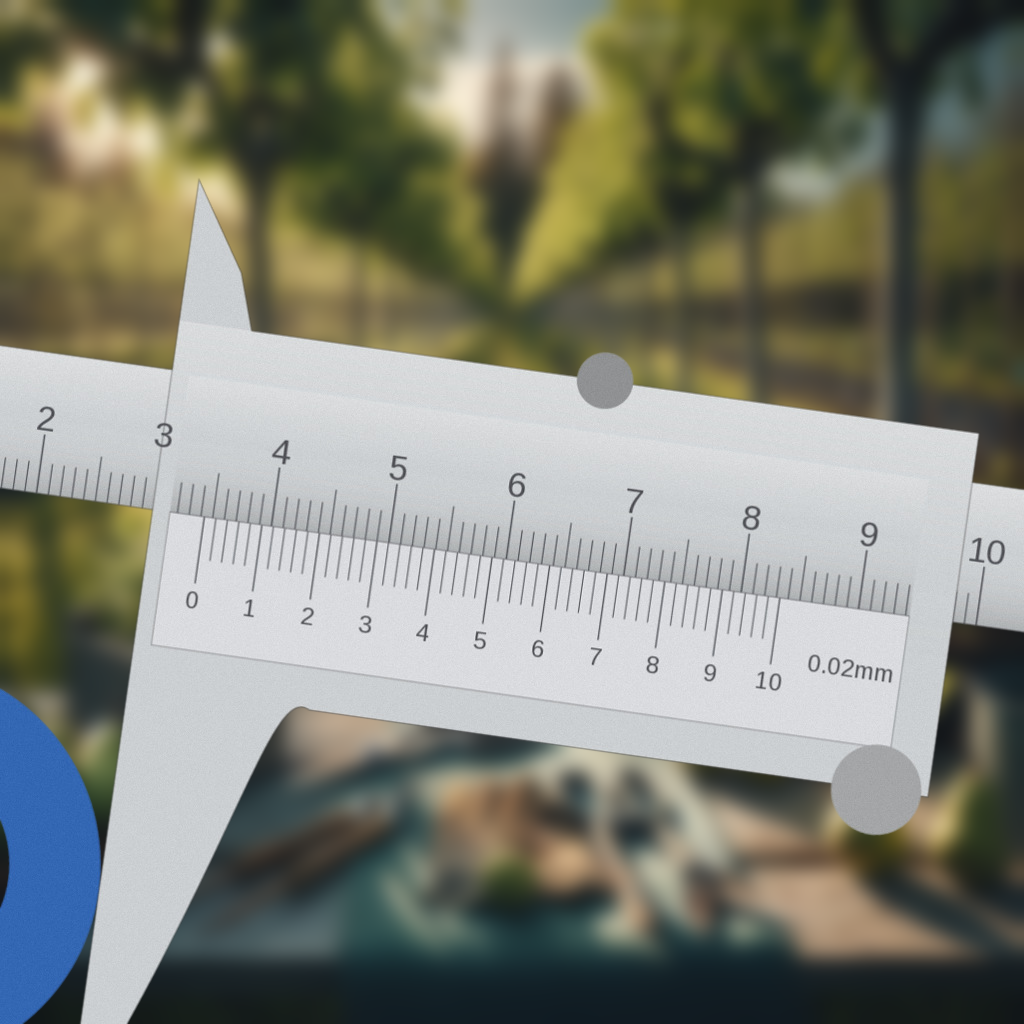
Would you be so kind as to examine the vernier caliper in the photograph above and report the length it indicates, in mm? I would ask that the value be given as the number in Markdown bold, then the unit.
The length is **34.3** mm
